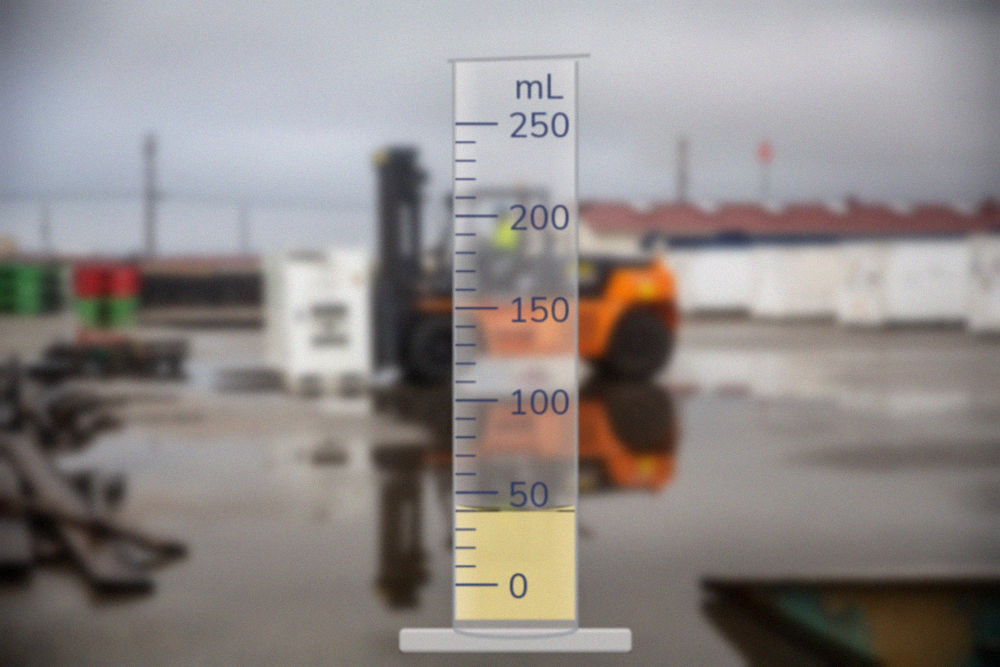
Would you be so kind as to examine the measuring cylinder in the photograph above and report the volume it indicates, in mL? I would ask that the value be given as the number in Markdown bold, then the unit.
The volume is **40** mL
